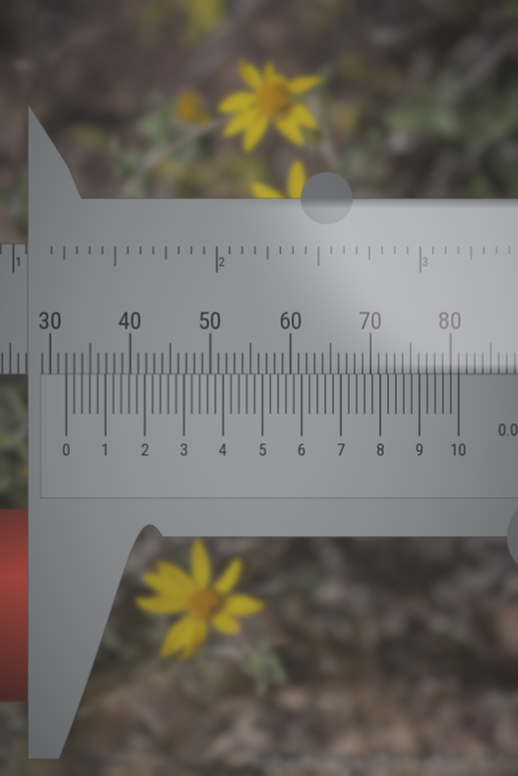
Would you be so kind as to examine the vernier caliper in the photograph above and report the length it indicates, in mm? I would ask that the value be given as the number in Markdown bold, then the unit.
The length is **32.0** mm
